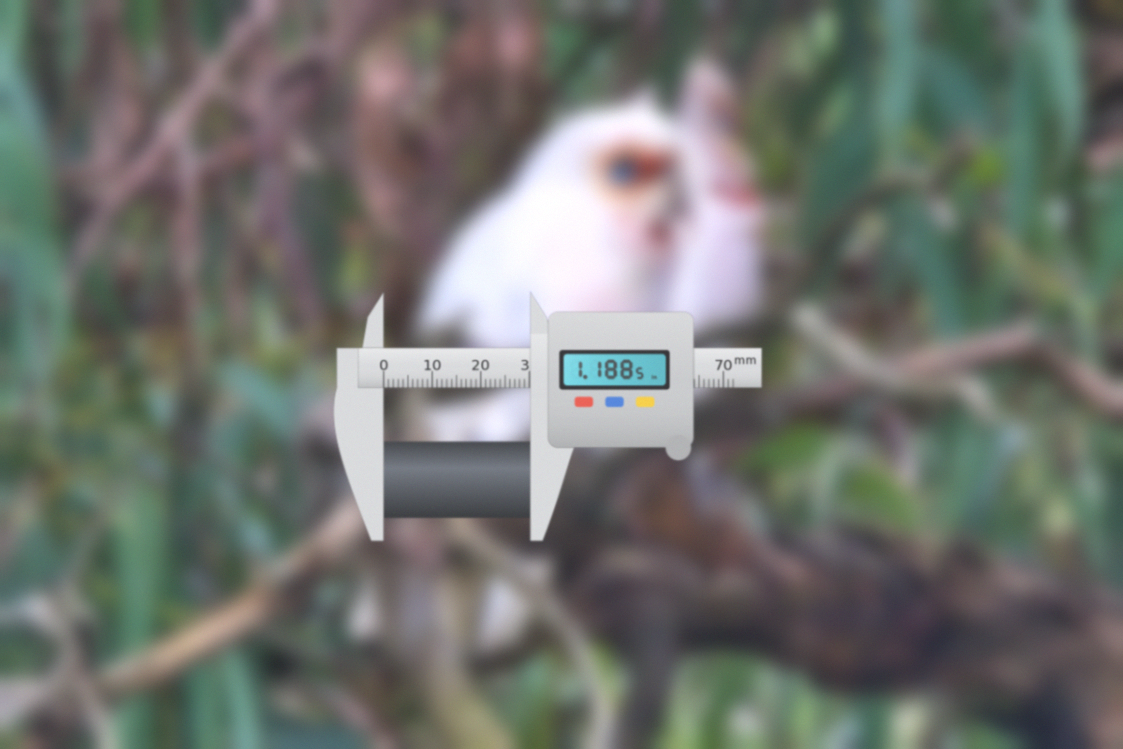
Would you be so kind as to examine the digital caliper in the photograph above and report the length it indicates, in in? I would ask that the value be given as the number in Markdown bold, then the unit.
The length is **1.1885** in
